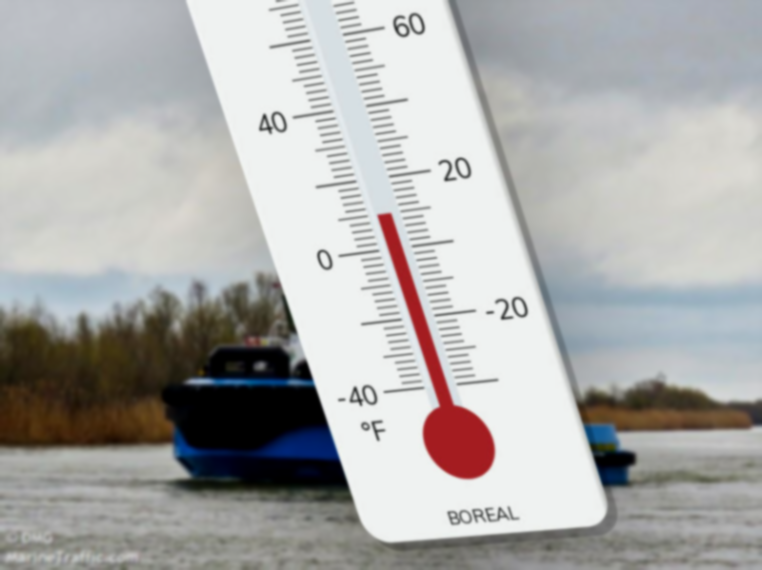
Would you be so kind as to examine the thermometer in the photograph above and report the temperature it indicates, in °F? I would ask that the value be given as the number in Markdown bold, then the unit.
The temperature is **10** °F
